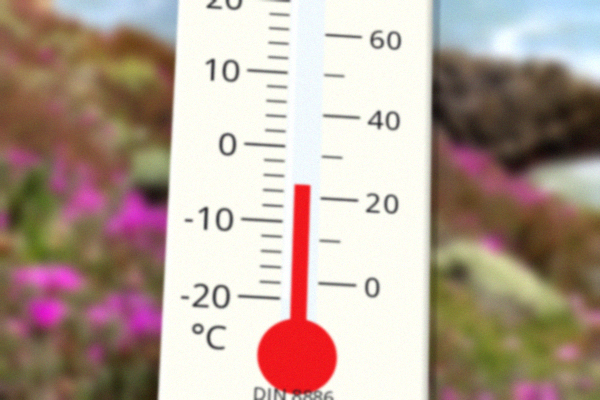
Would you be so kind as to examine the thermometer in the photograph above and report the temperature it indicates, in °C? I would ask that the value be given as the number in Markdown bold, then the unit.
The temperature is **-5** °C
